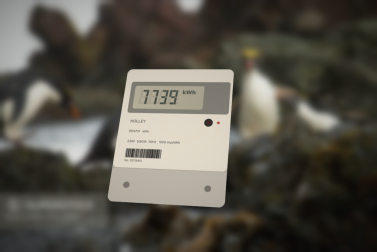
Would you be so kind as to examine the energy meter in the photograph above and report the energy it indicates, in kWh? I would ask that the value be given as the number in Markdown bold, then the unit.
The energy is **7739** kWh
